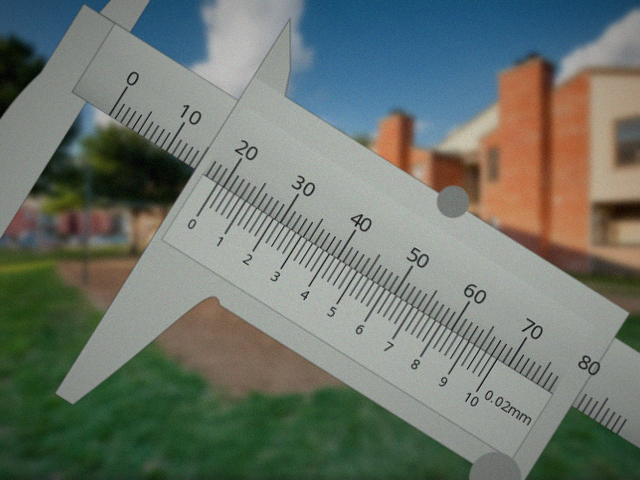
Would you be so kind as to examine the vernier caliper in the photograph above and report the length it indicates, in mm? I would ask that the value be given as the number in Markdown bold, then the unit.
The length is **19.0** mm
